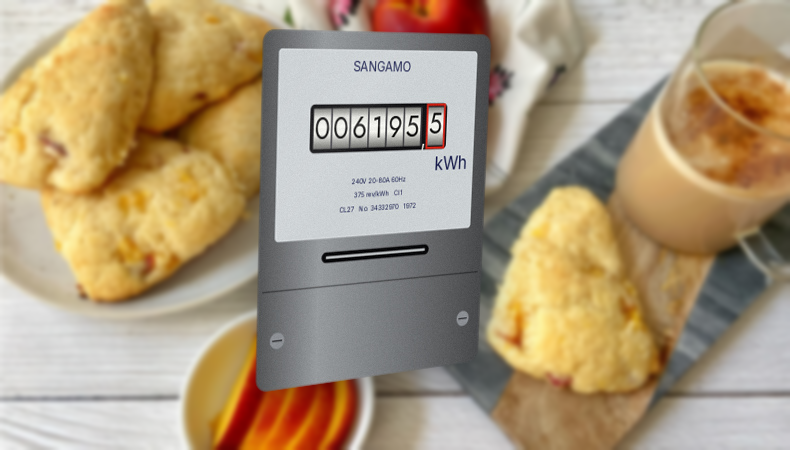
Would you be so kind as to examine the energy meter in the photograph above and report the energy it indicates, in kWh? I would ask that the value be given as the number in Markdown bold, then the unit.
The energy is **6195.5** kWh
